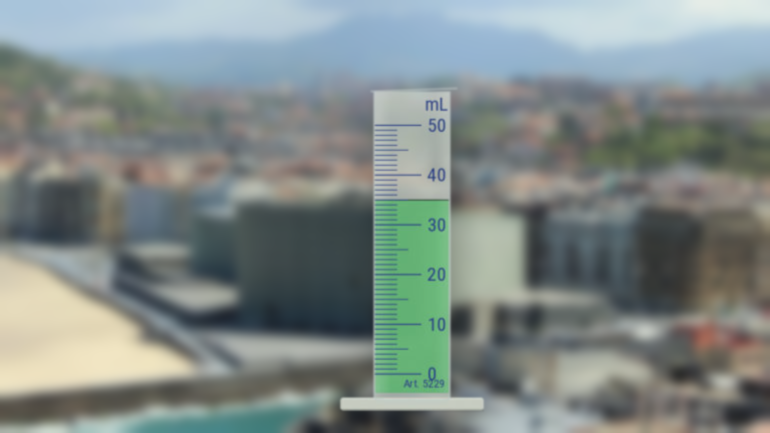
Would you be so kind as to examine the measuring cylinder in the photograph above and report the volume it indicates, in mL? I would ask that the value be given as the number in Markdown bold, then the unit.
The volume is **35** mL
